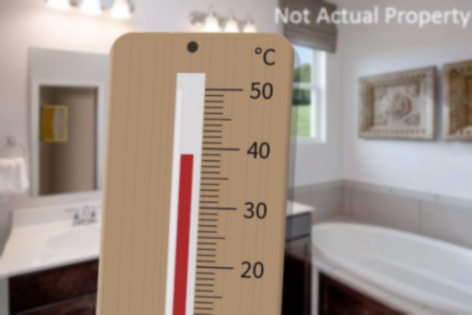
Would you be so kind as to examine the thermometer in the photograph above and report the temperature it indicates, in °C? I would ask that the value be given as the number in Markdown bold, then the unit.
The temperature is **39** °C
